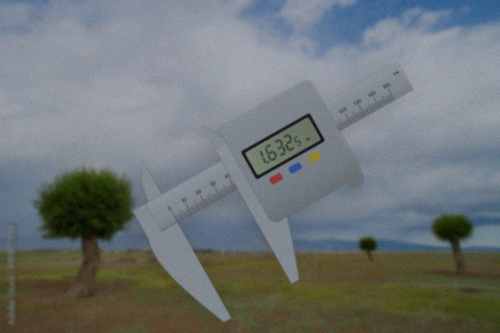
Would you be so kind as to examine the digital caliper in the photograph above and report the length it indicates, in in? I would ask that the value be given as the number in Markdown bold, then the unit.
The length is **1.6325** in
